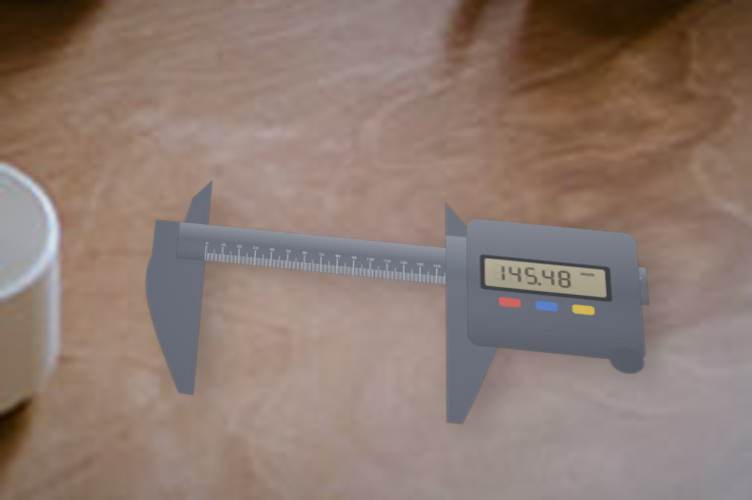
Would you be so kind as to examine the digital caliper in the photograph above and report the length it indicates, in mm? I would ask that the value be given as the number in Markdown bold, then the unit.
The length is **145.48** mm
